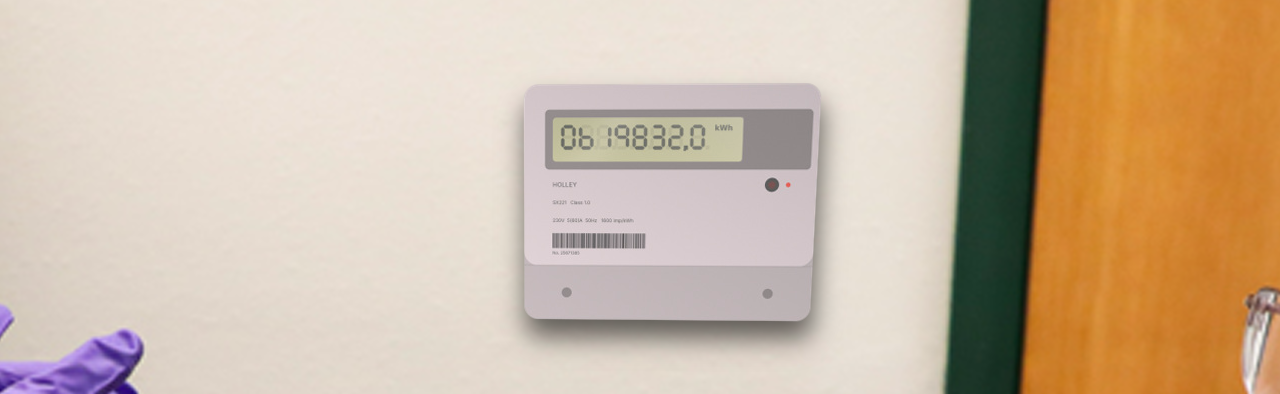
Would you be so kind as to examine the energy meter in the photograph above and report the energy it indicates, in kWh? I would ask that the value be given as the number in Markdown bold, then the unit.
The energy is **619832.0** kWh
